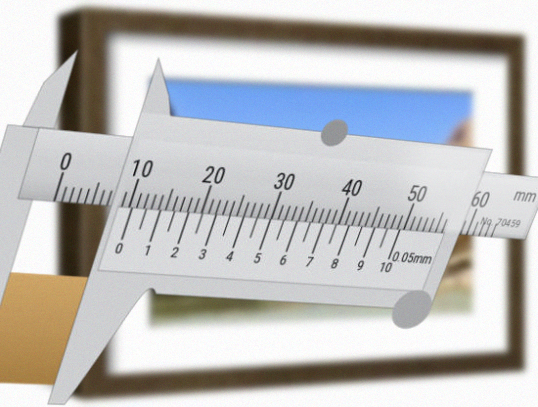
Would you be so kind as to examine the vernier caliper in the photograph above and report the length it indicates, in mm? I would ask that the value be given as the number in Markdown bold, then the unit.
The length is **10.4** mm
